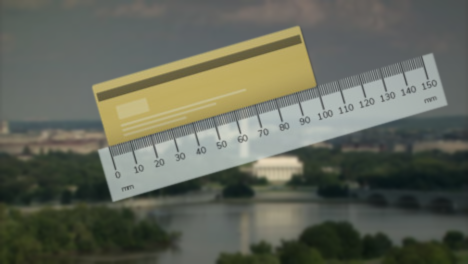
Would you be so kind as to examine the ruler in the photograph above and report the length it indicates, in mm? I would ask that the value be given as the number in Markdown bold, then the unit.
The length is **100** mm
